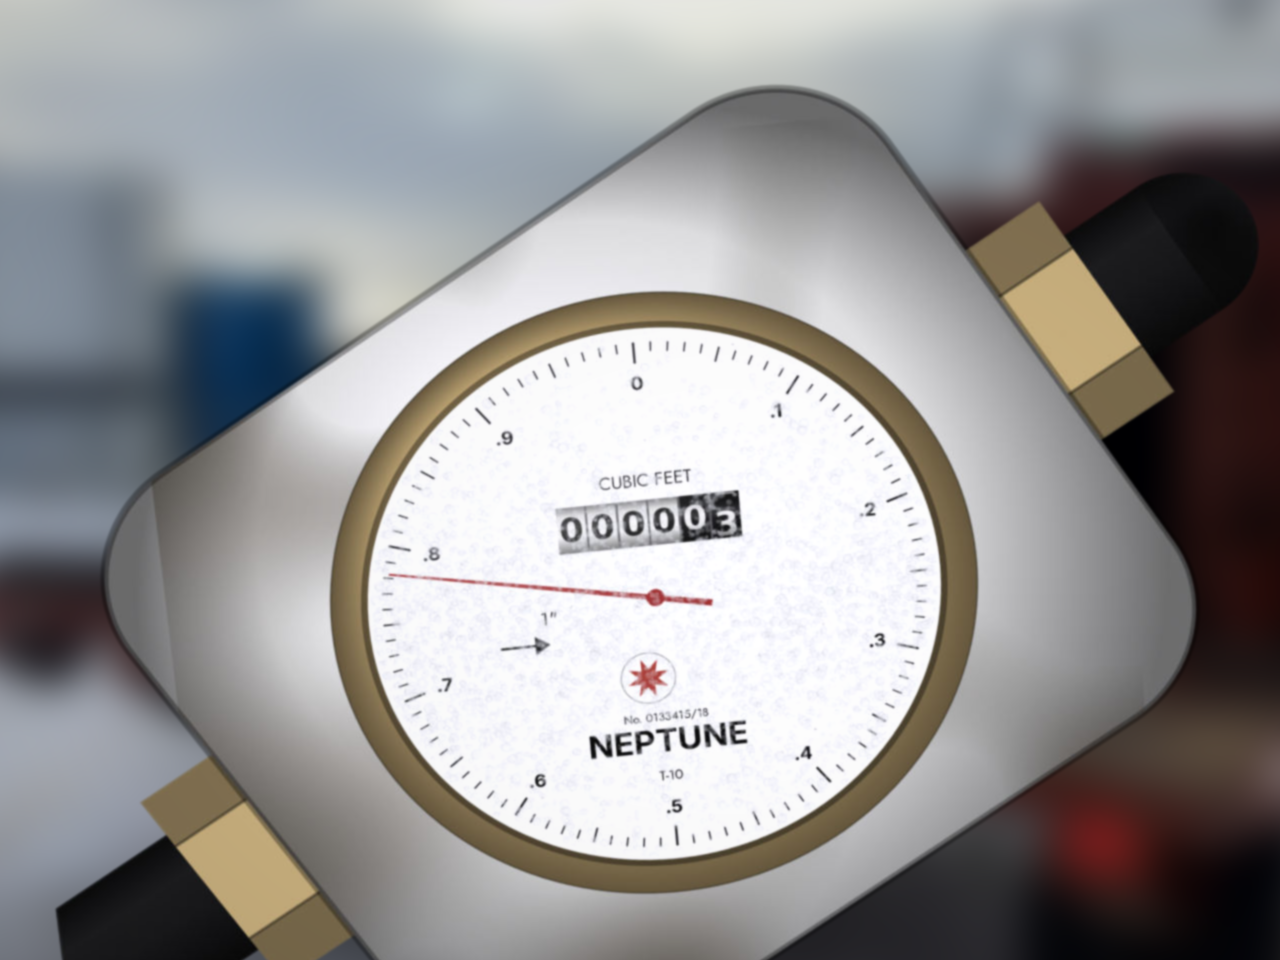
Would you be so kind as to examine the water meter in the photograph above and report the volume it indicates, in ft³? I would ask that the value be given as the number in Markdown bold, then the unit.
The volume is **2.78** ft³
